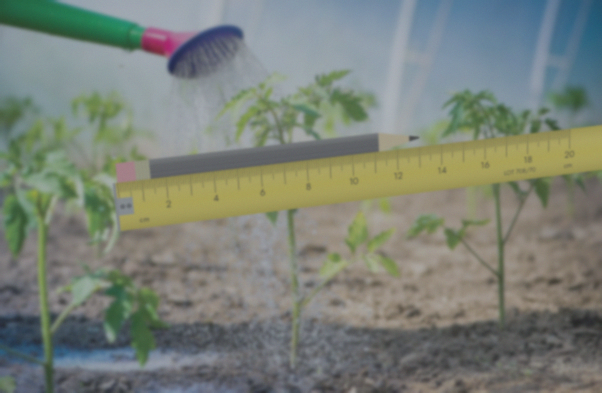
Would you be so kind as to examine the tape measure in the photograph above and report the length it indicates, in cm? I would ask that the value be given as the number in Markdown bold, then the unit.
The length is **13** cm
